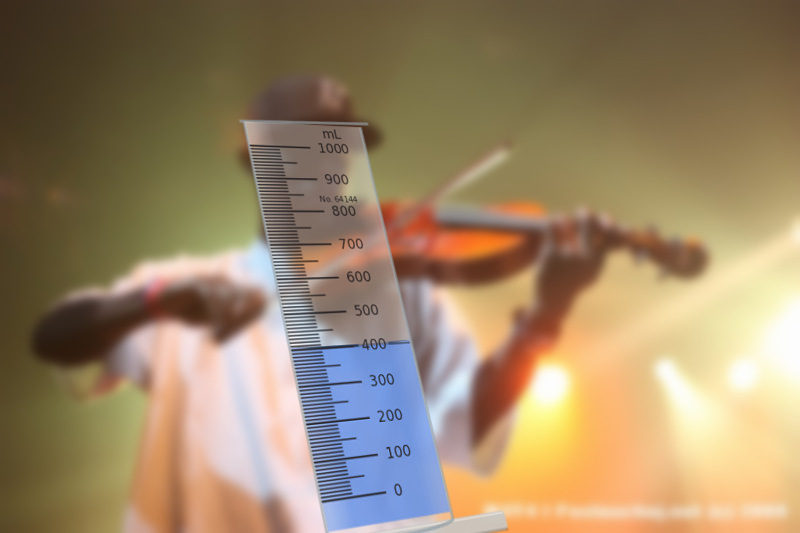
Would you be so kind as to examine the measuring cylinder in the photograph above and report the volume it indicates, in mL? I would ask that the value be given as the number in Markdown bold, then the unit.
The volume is **400** mL
